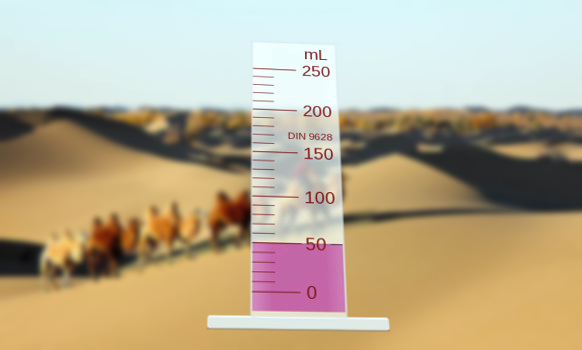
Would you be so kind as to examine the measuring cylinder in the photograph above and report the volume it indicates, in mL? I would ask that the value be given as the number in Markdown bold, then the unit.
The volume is **50** mL
